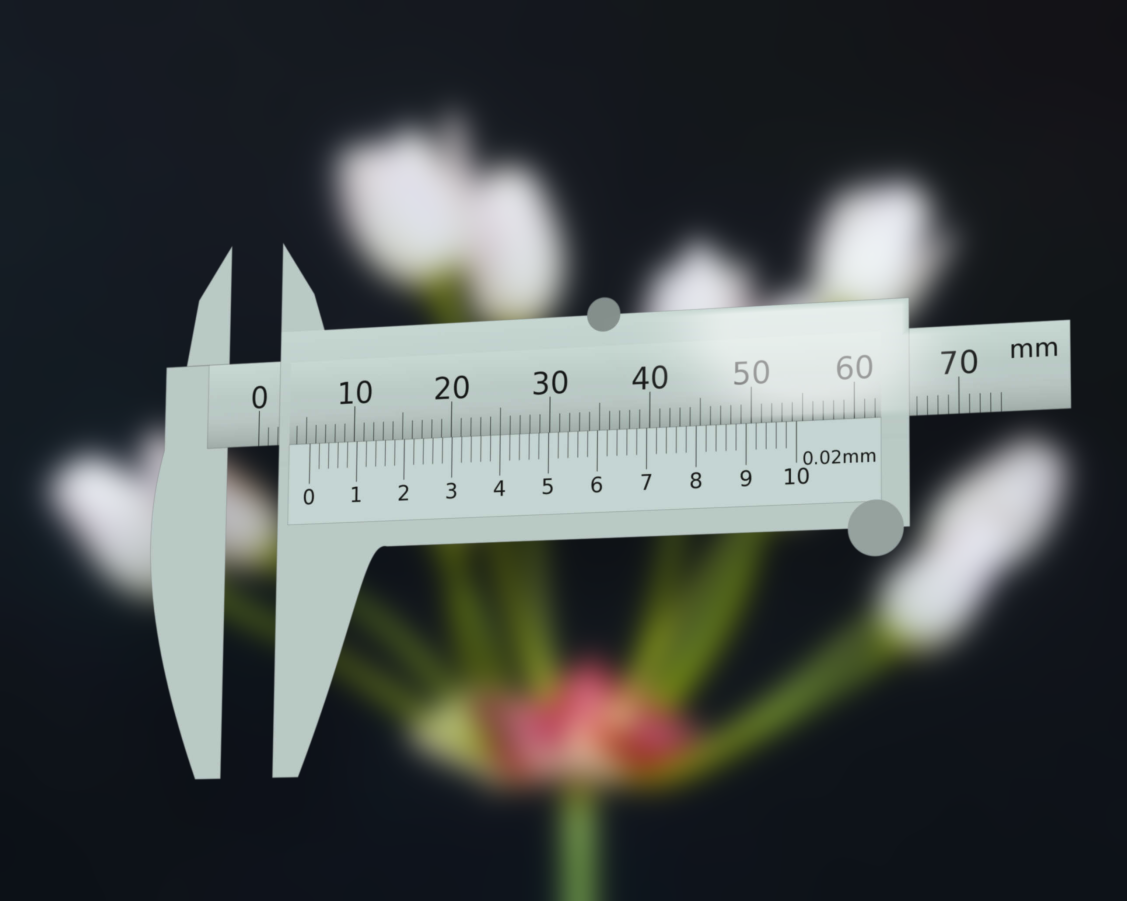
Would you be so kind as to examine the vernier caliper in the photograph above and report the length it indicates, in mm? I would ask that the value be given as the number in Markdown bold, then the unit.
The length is **5.4** mm
